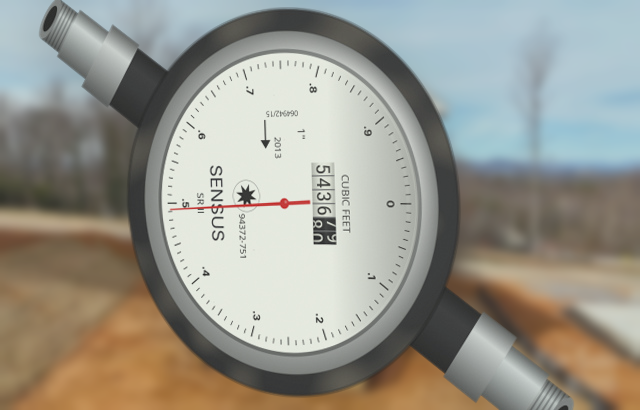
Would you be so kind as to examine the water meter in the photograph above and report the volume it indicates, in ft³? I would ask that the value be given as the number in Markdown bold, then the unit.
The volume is **543679.49** ft³
